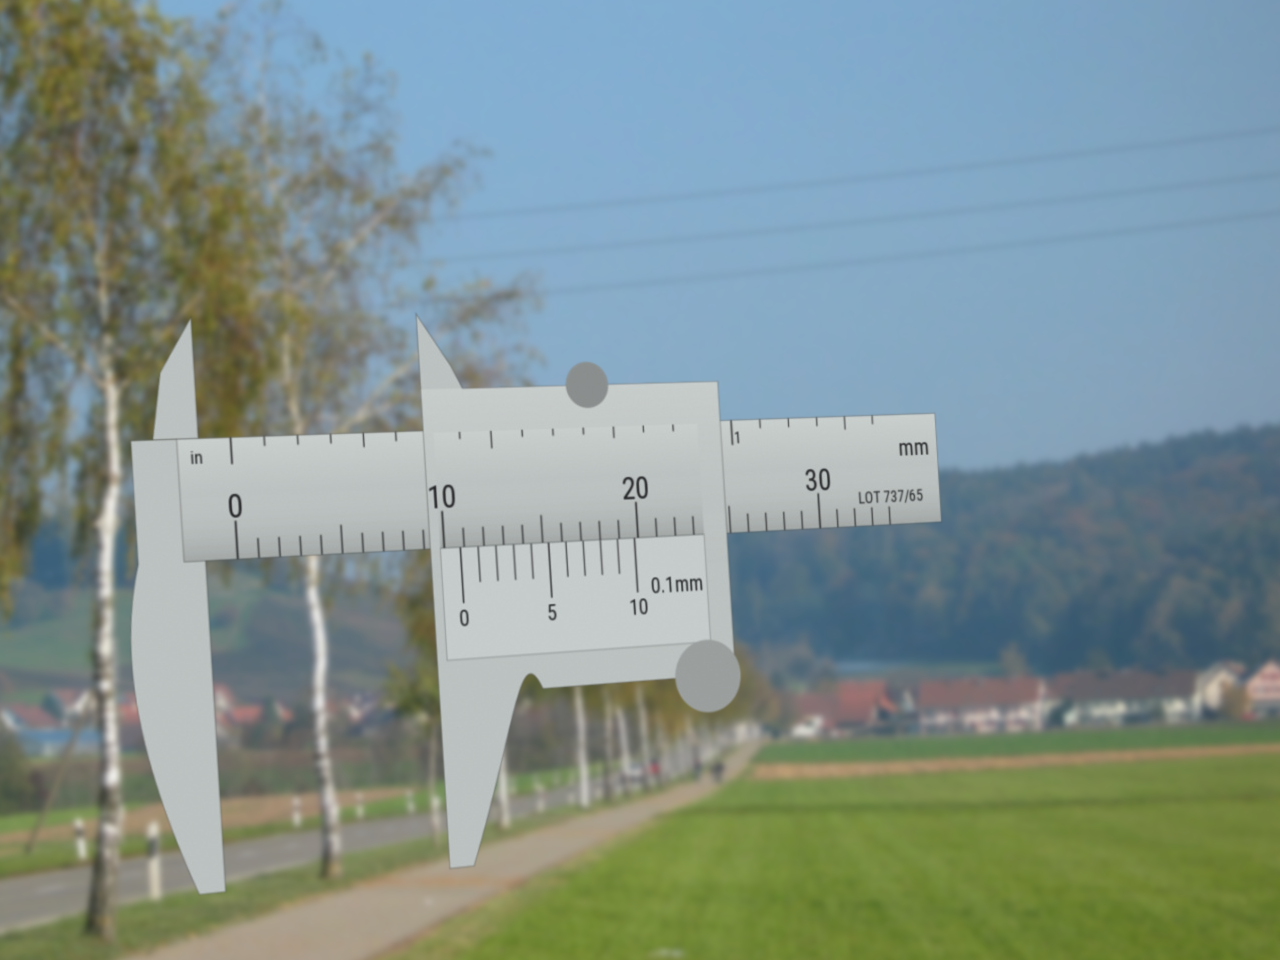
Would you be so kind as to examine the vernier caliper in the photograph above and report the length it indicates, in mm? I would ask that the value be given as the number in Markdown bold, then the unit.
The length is **10.8** mm
